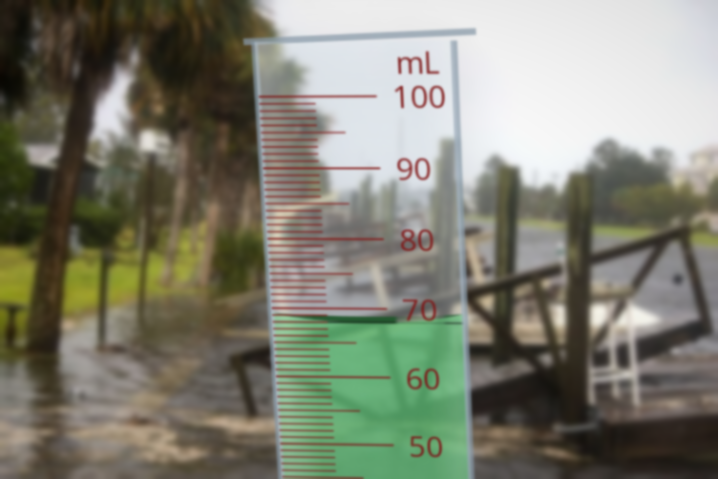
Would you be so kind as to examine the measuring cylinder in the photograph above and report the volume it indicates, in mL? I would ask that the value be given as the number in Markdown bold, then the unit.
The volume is **68** mL
